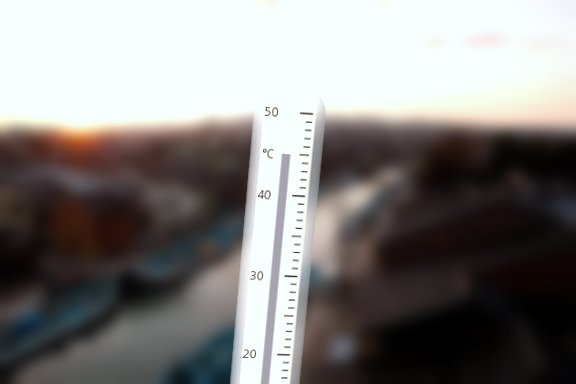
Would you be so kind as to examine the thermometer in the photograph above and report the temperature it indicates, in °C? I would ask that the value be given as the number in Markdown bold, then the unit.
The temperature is **45** °C
